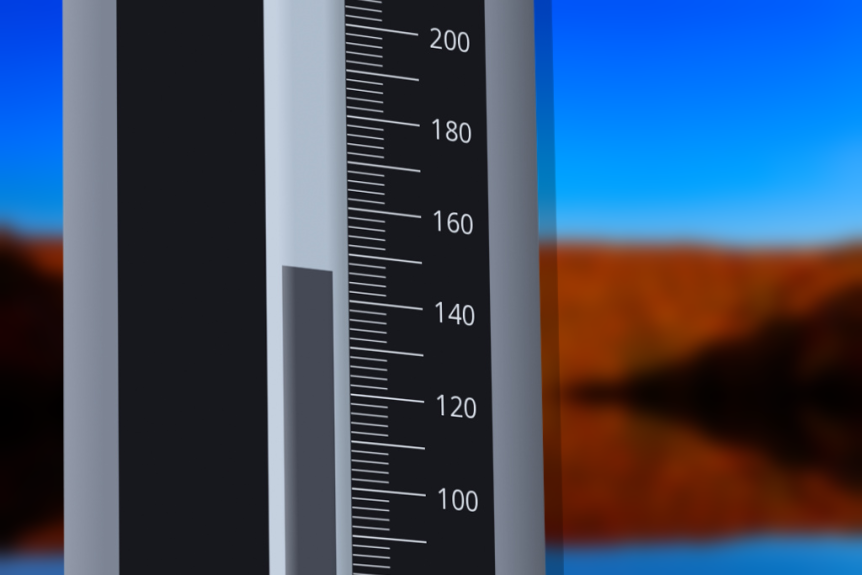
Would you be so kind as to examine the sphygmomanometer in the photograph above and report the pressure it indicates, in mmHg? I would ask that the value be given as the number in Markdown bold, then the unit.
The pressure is **146** mmHg
